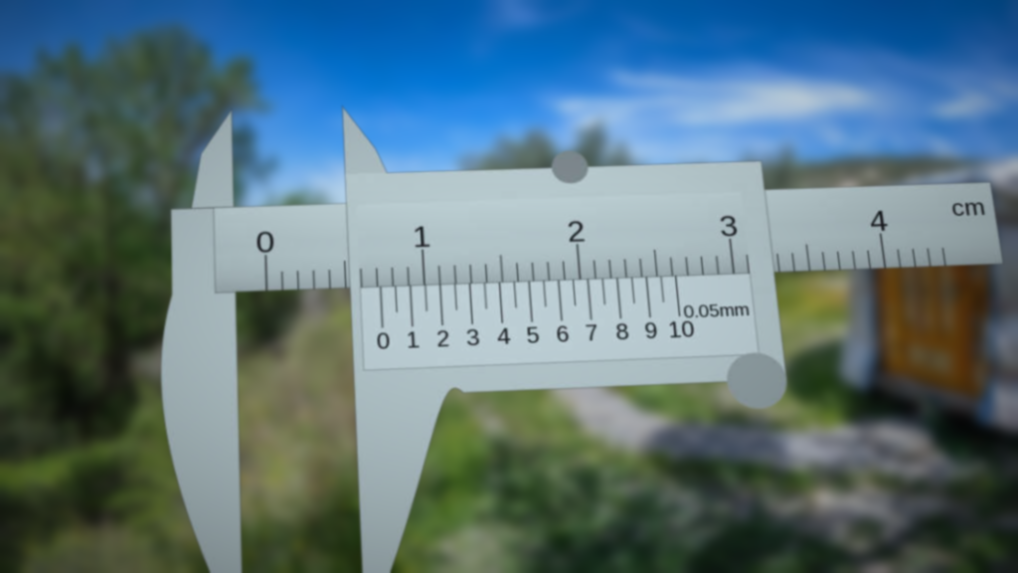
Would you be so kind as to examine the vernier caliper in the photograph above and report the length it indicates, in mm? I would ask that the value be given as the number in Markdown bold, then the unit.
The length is **7.2** mm
